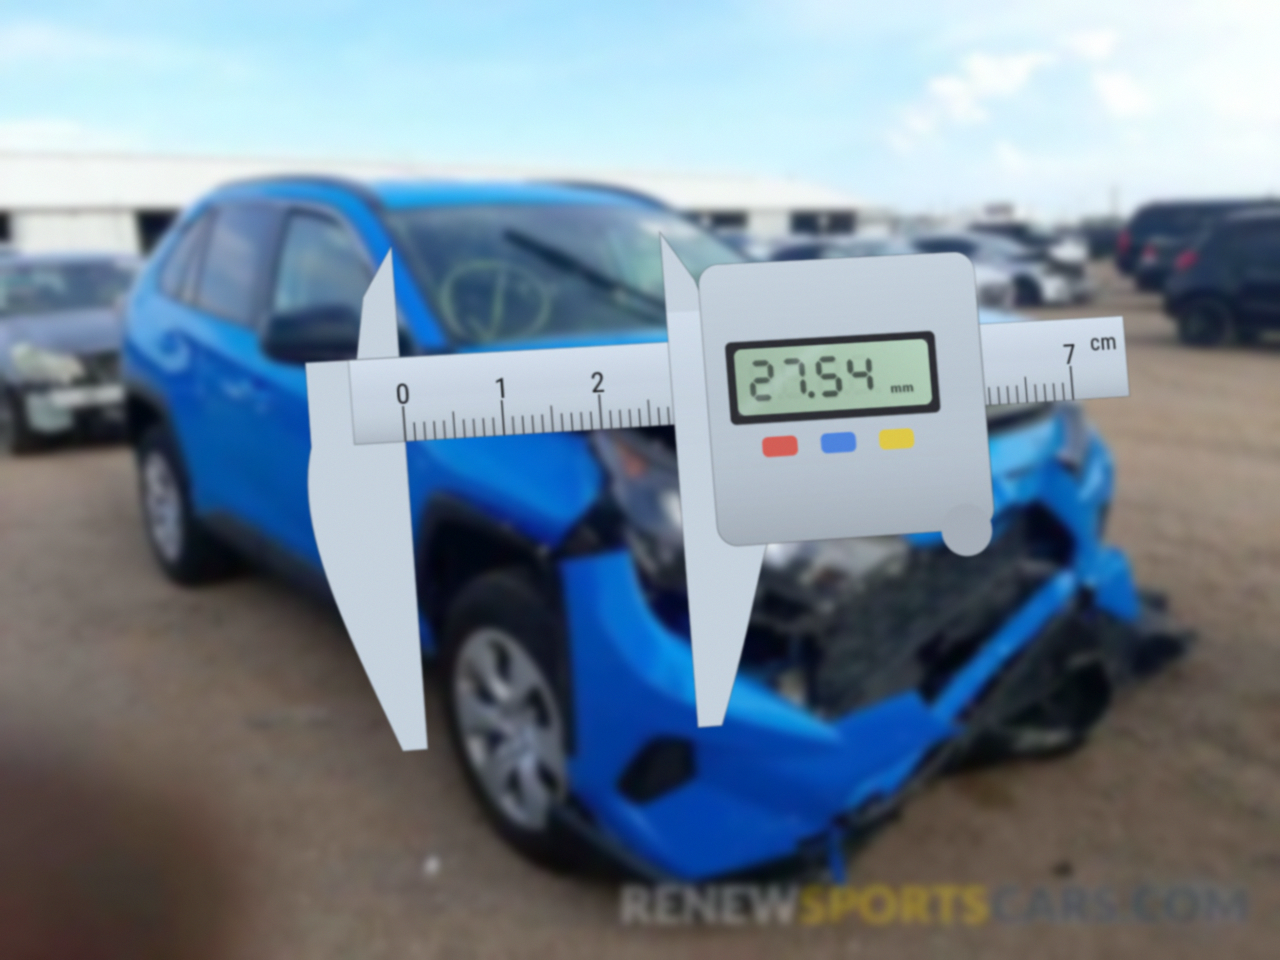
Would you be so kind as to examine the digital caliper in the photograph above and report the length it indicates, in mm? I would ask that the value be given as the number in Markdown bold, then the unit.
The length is **27.54** mm
